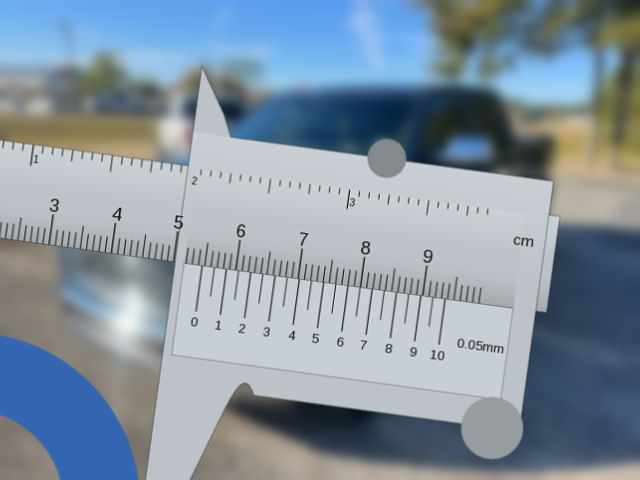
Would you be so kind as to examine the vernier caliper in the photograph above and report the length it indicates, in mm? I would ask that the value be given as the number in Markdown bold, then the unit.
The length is **54.6** mm
